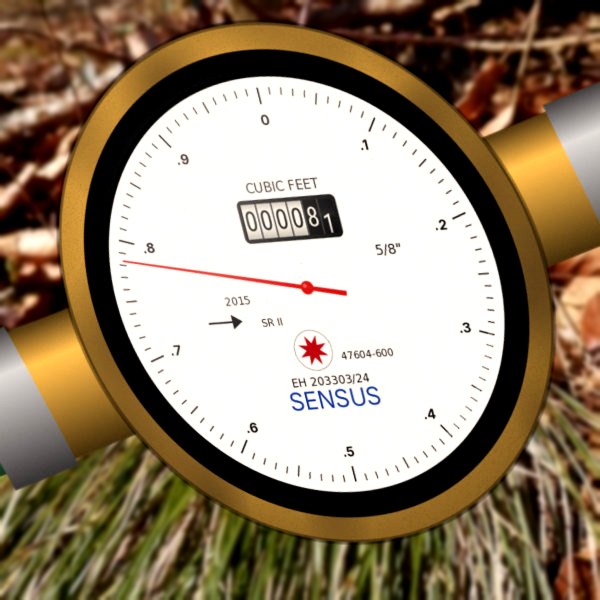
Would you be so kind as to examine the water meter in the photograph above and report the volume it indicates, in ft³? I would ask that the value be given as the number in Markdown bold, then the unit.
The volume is **80.78** ft³
